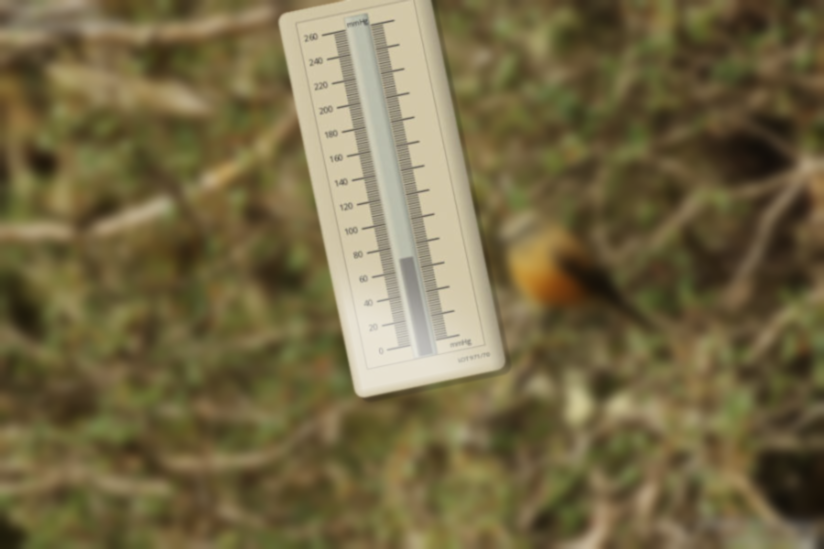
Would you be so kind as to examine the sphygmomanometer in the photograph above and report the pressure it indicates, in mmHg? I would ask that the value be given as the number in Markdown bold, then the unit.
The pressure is **70** mmHg
